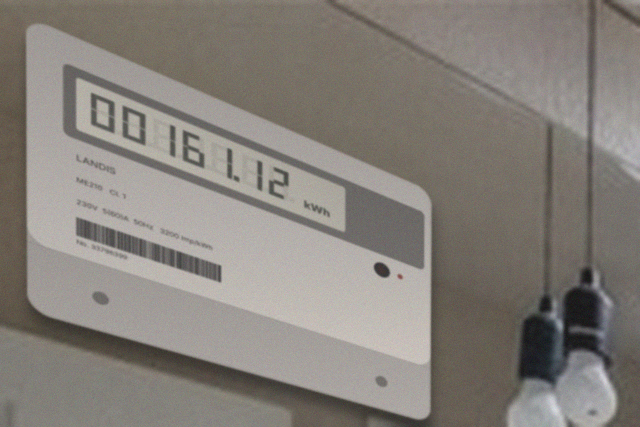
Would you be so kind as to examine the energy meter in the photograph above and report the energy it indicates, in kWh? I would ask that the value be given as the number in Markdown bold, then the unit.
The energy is **161.12** kWh
